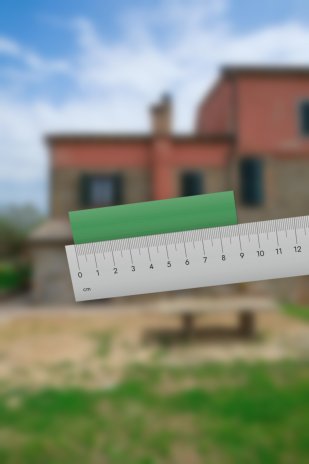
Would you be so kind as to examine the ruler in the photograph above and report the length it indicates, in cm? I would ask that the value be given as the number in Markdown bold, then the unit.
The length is **9** cm
